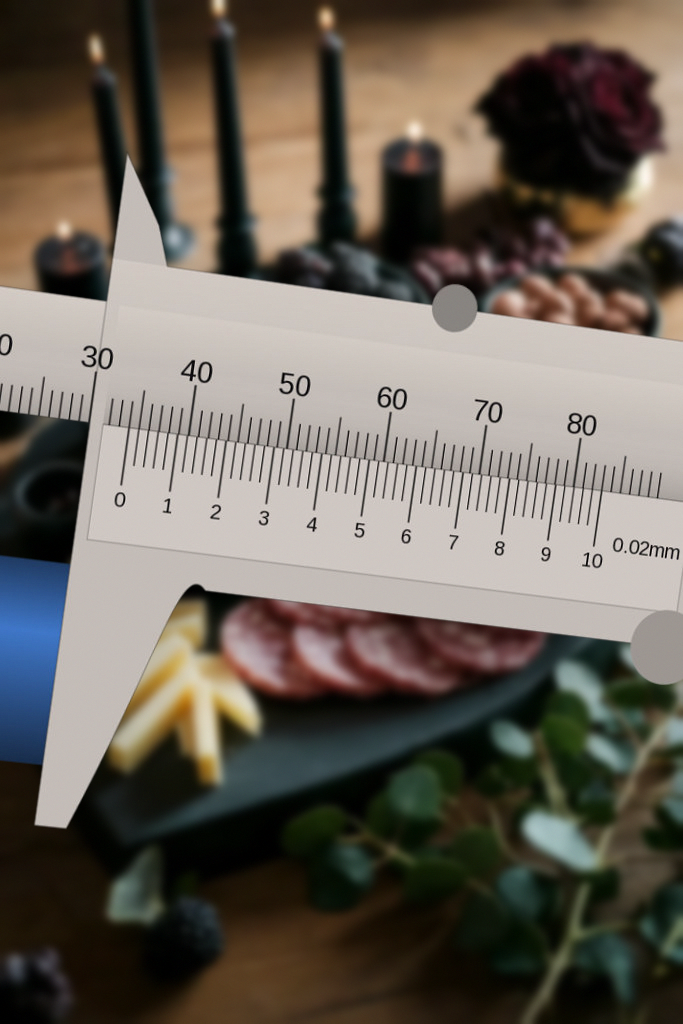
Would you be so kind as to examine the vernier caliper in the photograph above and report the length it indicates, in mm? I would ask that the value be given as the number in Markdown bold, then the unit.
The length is **34.0** mm
